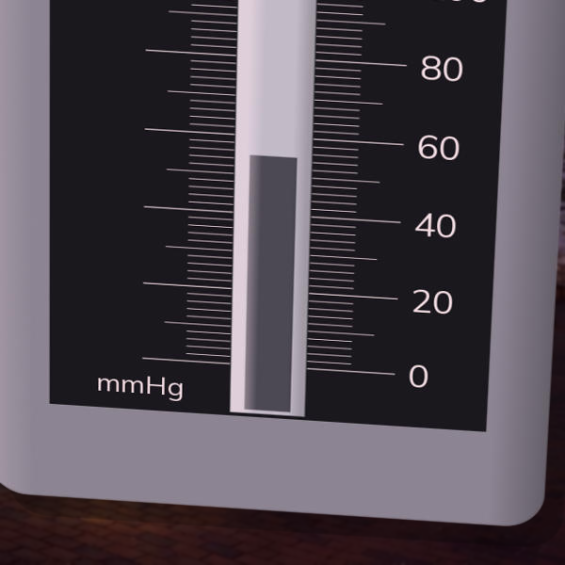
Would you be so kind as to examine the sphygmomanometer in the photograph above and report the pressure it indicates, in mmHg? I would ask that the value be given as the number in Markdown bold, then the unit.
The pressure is **55** mmHg
